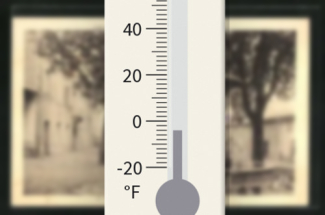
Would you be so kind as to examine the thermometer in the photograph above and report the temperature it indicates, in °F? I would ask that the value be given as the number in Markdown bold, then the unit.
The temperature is **-4** °F
